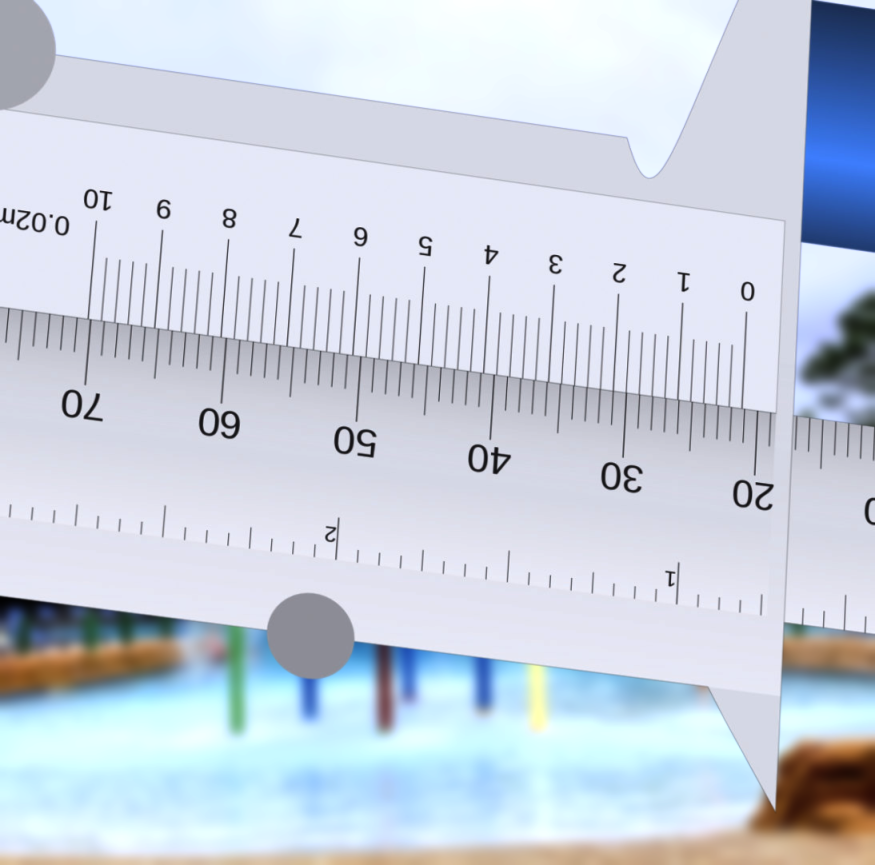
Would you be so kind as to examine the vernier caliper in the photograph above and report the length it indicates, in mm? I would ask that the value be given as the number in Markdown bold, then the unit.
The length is **21.2** mm
